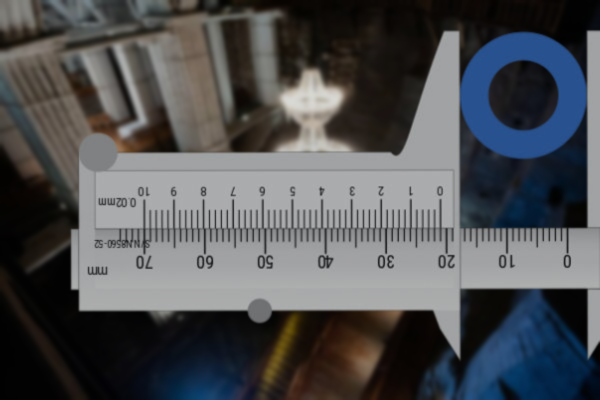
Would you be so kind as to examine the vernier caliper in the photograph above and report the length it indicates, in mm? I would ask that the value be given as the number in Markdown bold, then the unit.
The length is **21.0** mm
